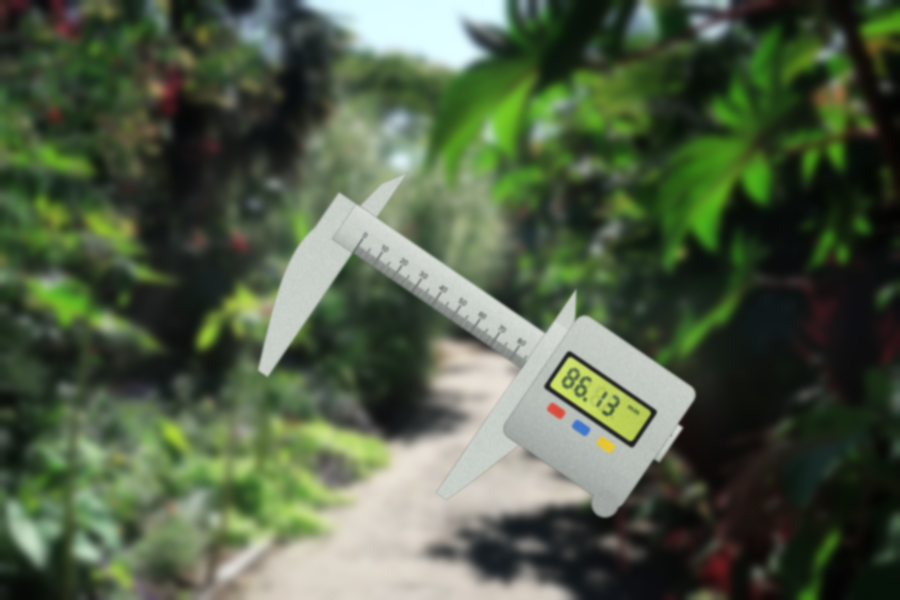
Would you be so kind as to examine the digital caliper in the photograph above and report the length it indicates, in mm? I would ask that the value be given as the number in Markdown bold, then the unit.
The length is **86.13** mm
